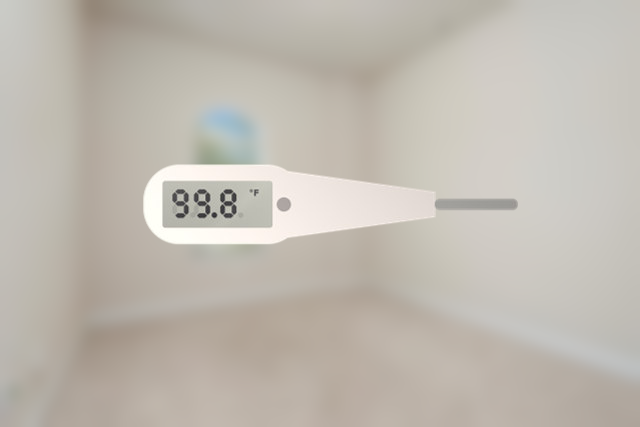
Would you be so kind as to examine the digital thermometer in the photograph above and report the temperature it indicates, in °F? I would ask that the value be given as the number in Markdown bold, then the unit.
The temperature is **99.8** °F
